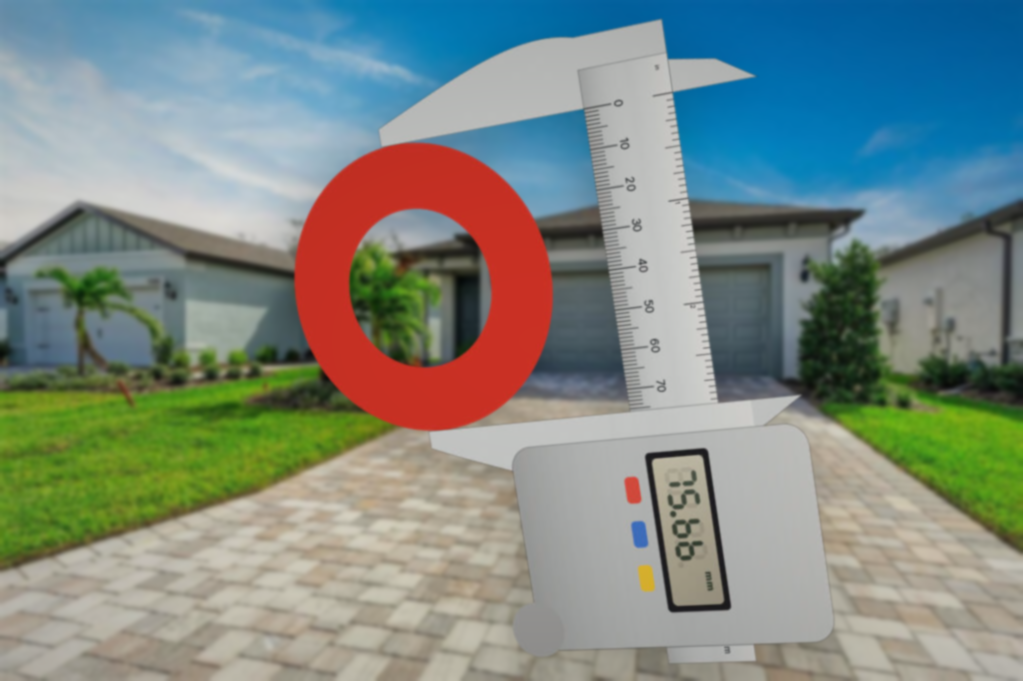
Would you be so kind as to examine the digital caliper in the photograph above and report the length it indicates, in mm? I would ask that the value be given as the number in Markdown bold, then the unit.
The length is **75.66** mm
